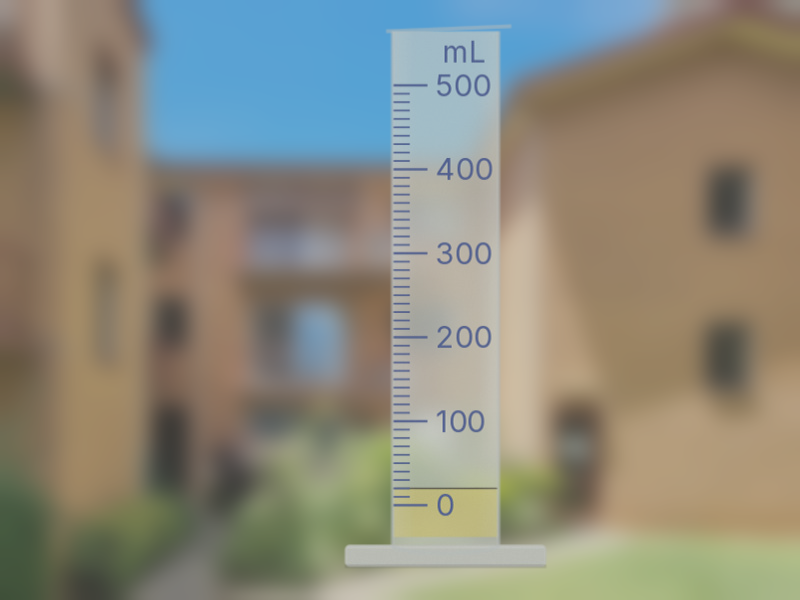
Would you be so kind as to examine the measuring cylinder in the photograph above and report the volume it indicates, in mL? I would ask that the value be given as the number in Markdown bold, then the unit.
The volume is **20** mL
